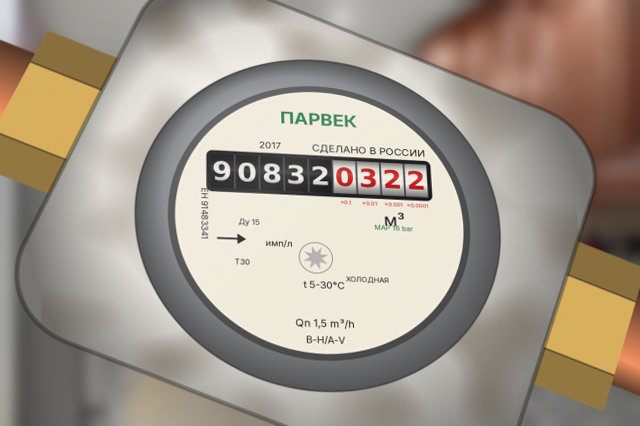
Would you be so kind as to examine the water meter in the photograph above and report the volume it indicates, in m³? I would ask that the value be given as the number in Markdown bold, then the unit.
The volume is **90832.0322** m³
